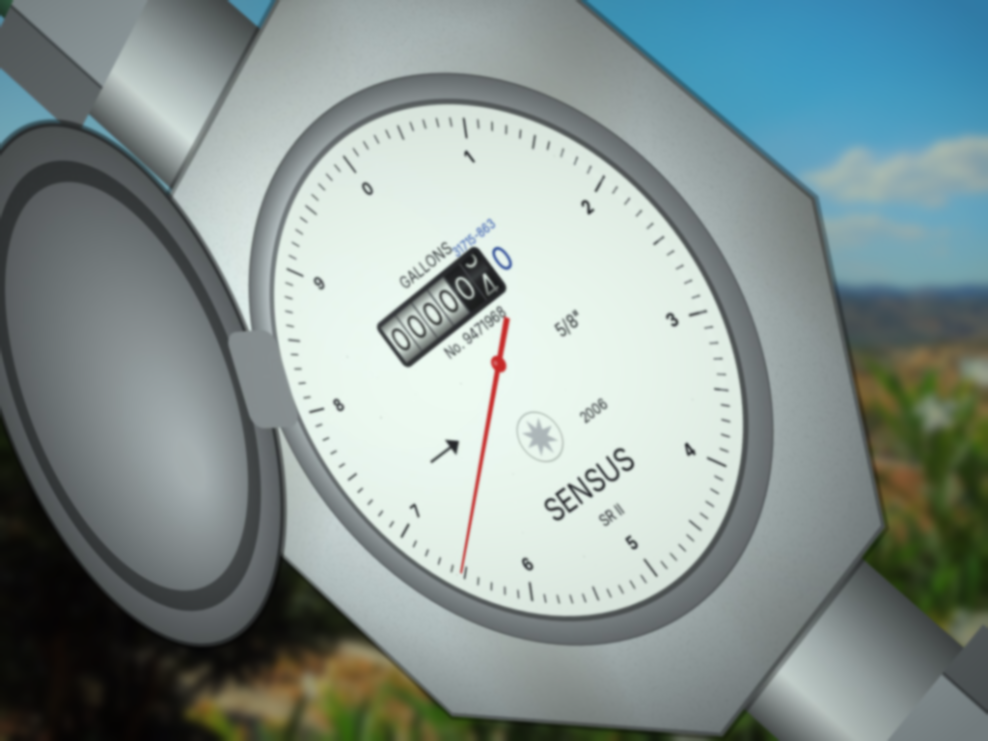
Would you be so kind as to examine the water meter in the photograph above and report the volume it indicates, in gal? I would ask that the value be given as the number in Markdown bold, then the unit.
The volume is **36.5** gal
